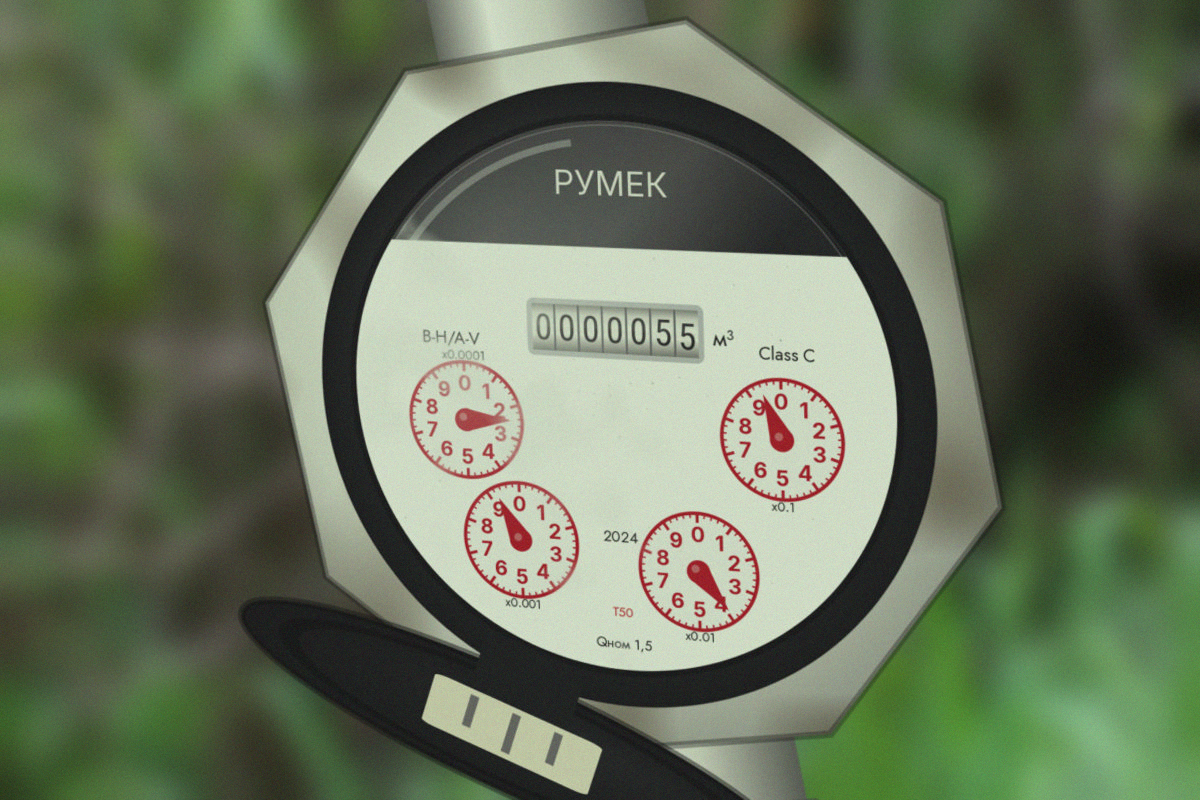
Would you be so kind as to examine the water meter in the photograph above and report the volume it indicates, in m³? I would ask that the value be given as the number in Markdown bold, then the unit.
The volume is **54.9392** m³
